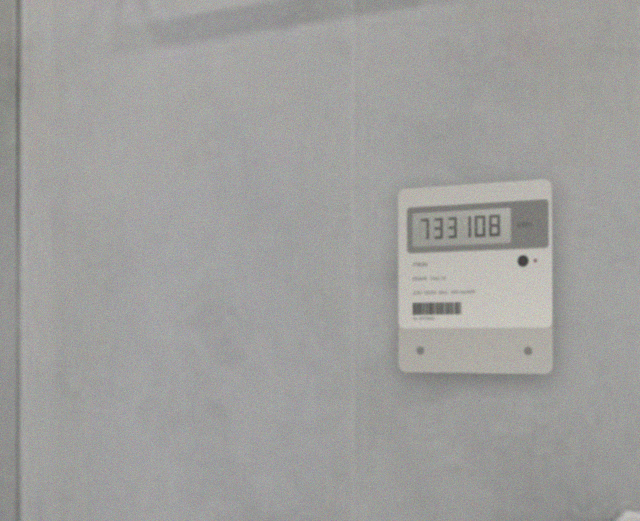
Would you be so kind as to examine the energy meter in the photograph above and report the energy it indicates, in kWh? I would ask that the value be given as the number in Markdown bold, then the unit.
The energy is **733108** kWh
